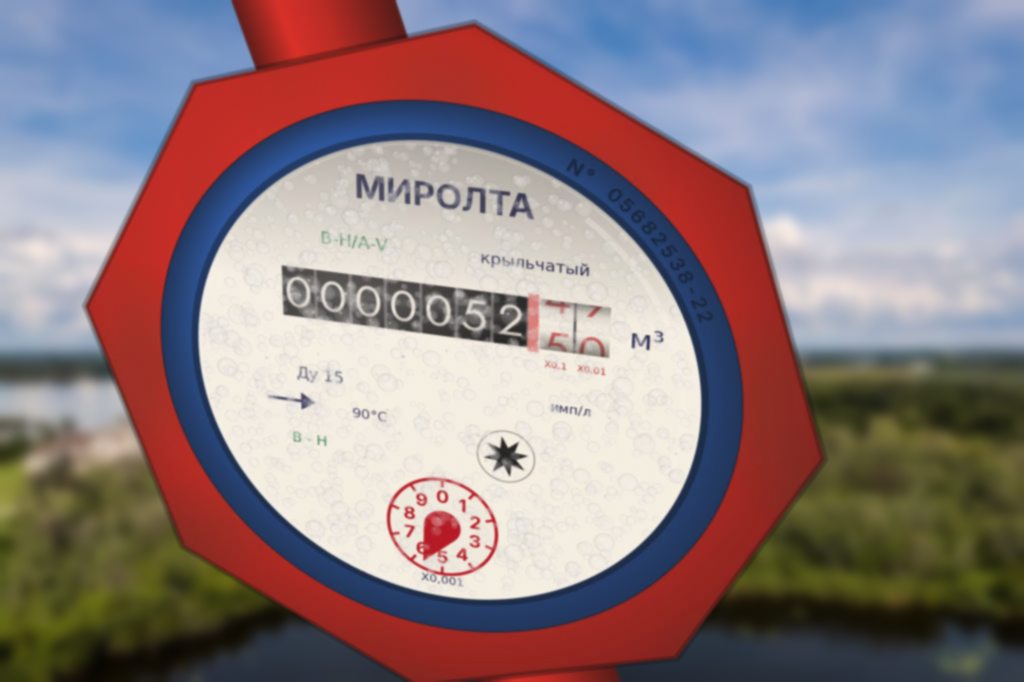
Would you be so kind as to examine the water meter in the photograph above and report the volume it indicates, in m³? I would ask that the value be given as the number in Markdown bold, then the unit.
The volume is **52.495** m³
